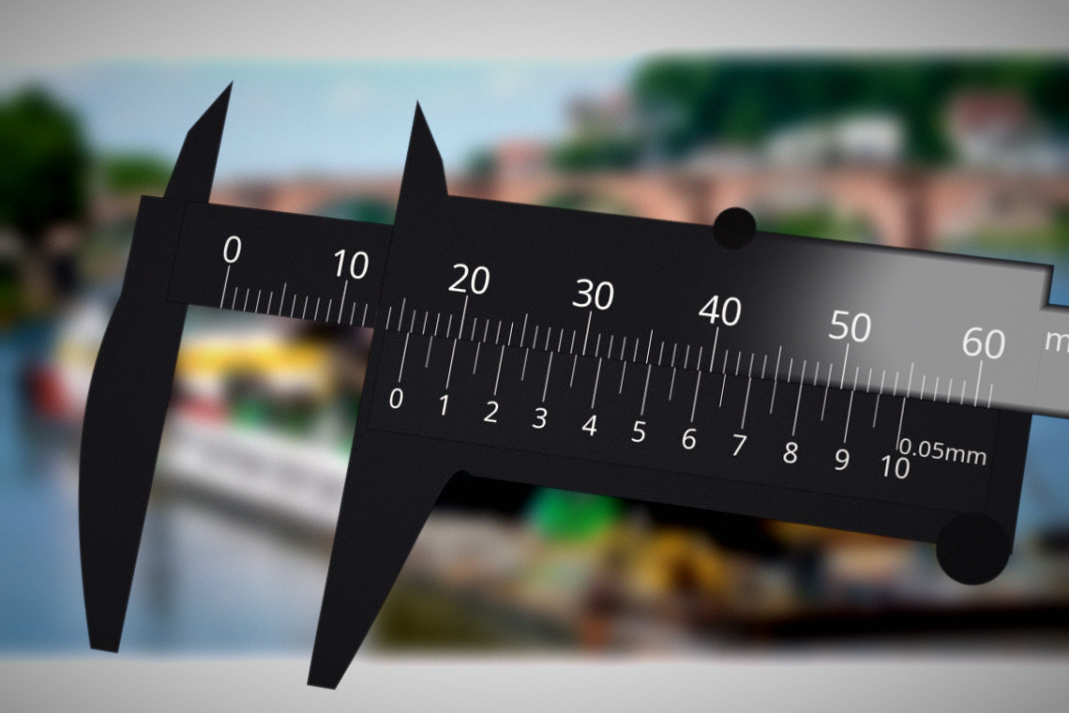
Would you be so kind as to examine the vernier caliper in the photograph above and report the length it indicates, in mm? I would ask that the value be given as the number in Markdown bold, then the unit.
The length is **15.8** mm
